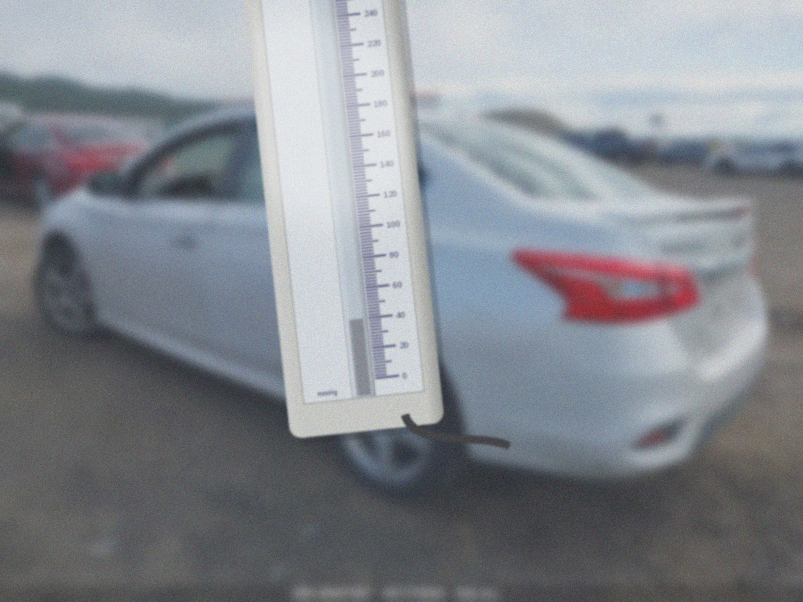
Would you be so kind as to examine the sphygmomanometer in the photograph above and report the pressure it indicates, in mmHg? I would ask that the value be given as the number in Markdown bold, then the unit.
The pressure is **40** mmHg
